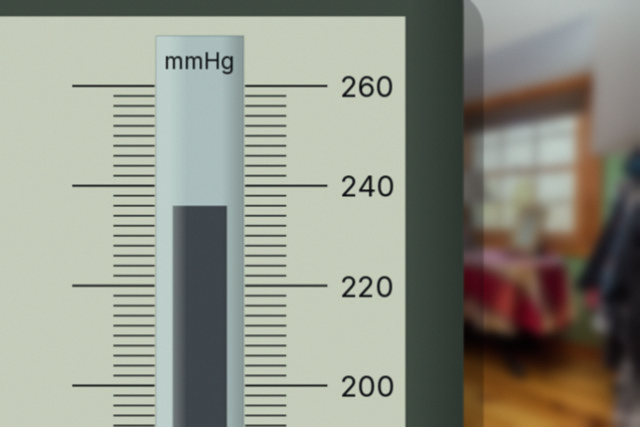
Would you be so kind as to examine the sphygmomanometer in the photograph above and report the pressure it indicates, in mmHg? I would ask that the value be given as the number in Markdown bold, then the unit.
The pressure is **236** mmHg
